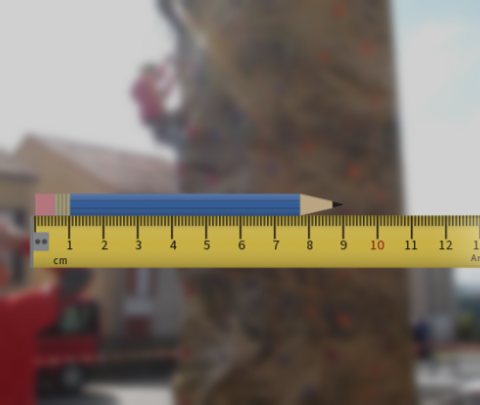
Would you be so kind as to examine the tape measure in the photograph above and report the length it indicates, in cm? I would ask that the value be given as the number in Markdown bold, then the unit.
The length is **9** cm
